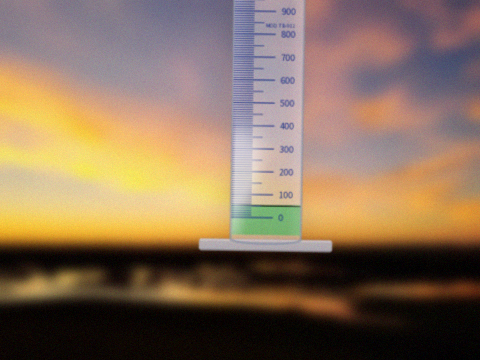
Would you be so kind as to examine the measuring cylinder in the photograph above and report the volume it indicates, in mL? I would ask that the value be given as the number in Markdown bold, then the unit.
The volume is **50** mL
